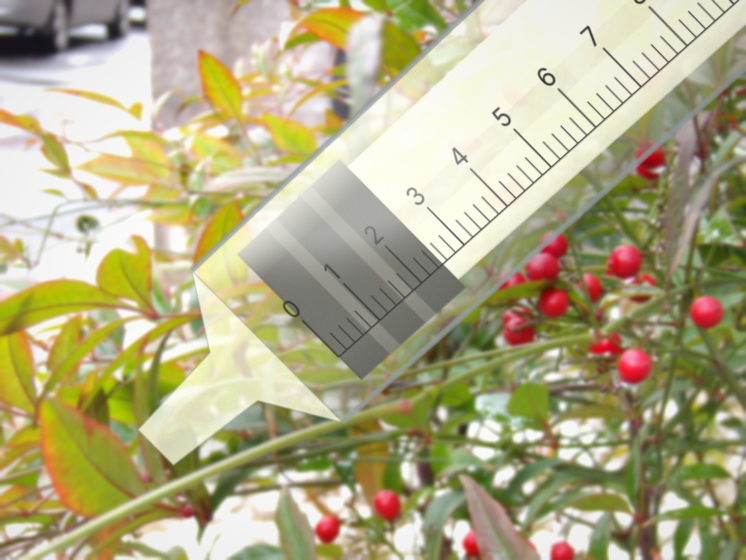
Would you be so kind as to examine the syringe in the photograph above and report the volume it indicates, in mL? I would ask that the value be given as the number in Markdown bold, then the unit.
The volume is **0** mL
